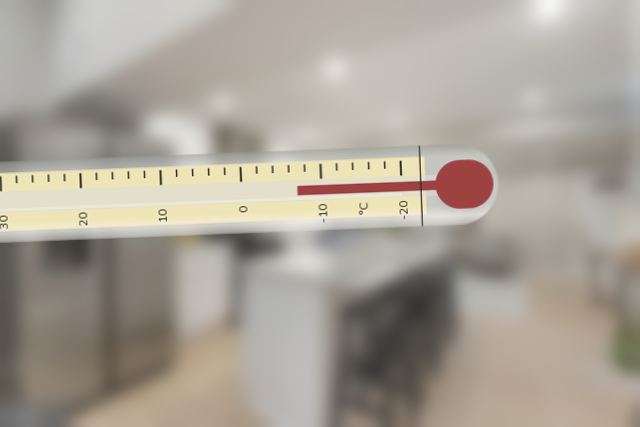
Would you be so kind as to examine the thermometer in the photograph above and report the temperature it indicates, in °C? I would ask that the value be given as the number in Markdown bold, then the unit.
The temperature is **-7** °C
